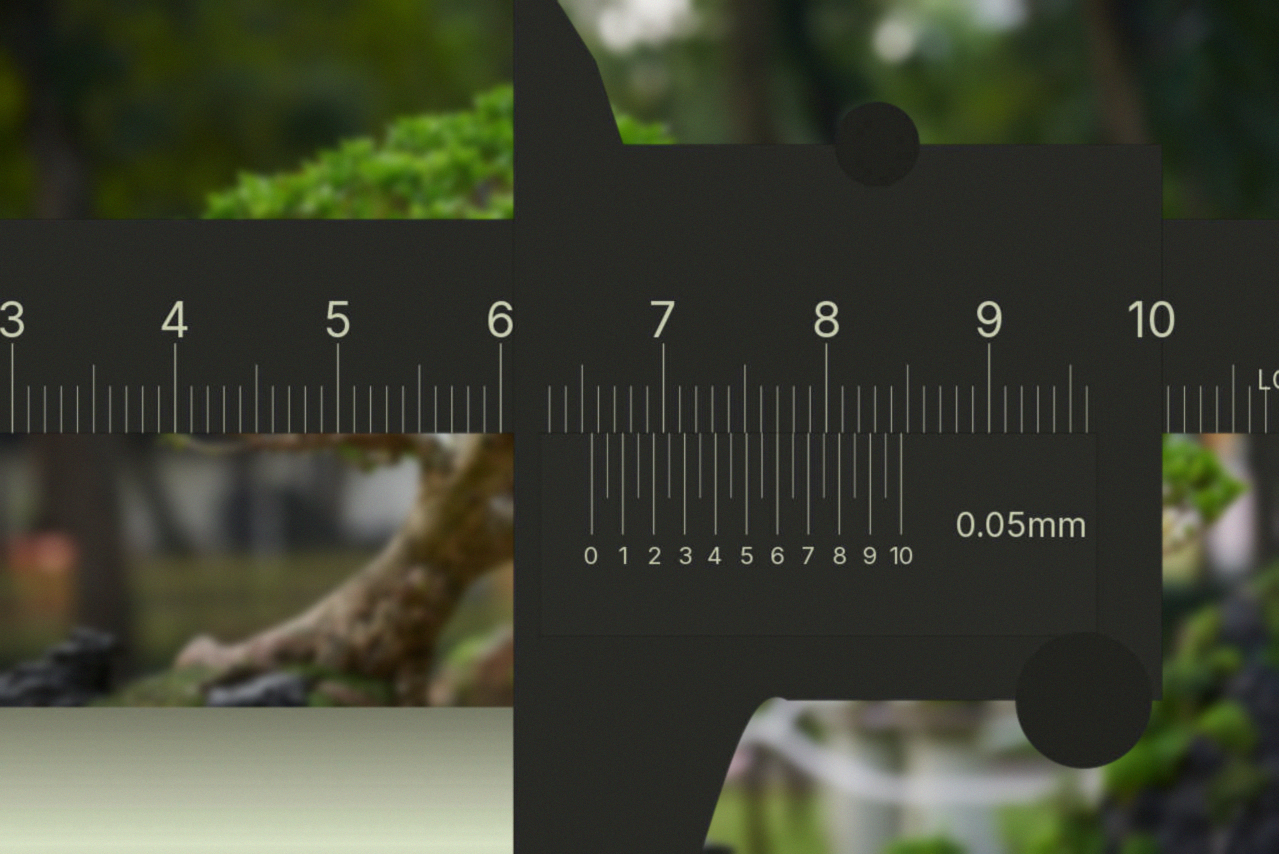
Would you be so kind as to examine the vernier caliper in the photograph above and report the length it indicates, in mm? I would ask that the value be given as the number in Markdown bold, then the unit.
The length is **65.6** mm
